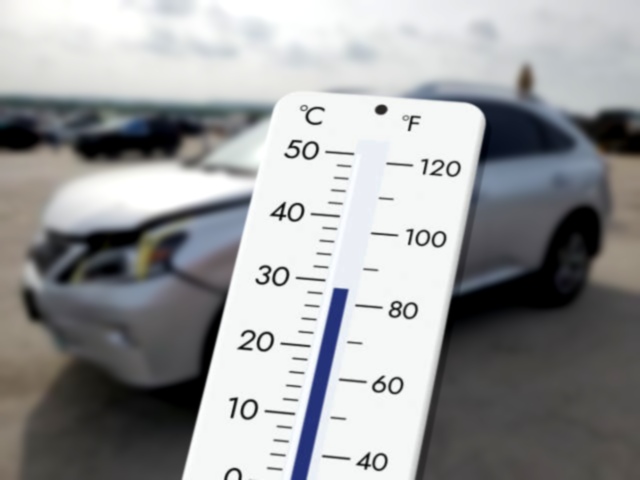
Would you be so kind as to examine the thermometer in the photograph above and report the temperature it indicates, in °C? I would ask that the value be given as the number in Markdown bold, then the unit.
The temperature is **29** °C
